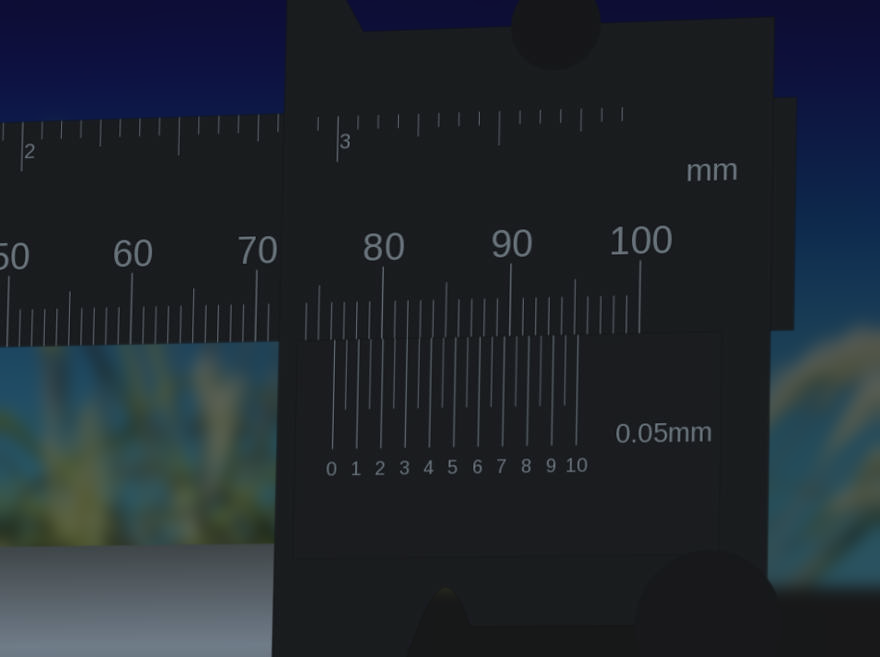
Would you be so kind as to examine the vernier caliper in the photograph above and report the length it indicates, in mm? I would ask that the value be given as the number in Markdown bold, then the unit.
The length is **76.3** mm
